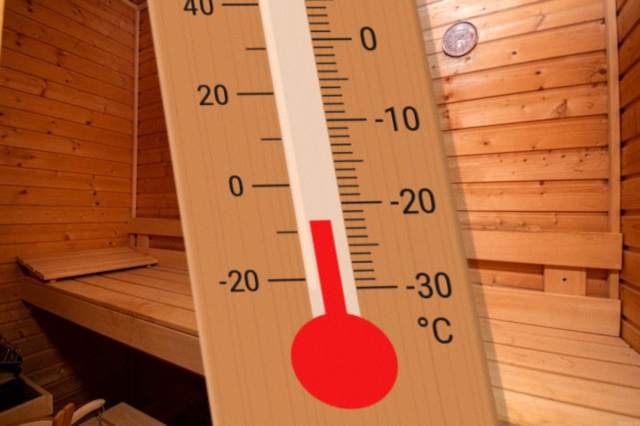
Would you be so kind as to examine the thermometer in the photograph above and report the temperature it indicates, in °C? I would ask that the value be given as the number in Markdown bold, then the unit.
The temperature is **-22** °C
